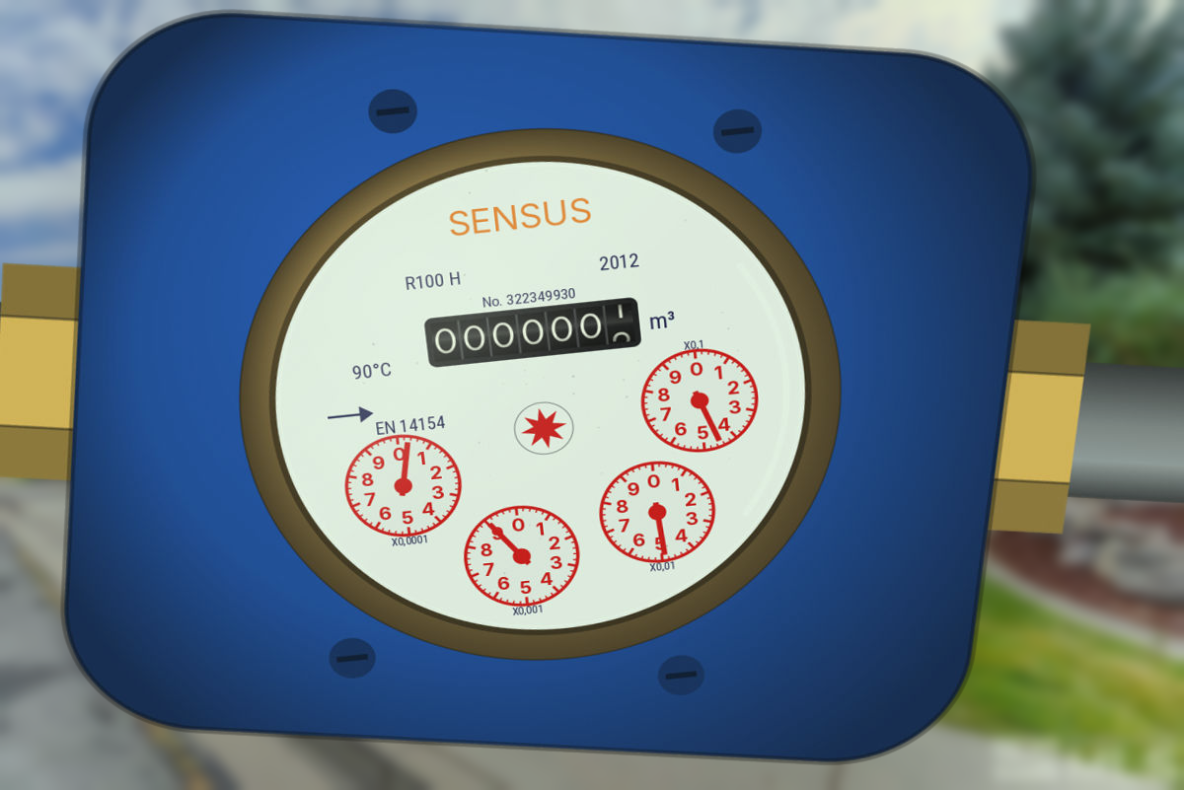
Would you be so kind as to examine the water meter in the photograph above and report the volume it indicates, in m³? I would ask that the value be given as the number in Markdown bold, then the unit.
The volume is **1.4490** m³
